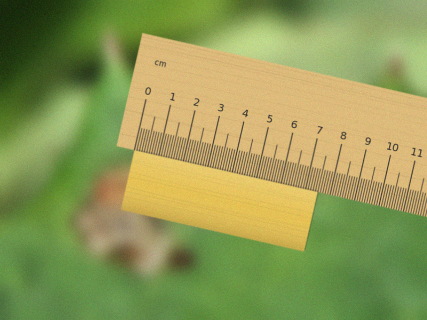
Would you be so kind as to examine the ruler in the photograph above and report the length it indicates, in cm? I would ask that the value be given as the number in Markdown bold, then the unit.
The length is **7.5** cm
